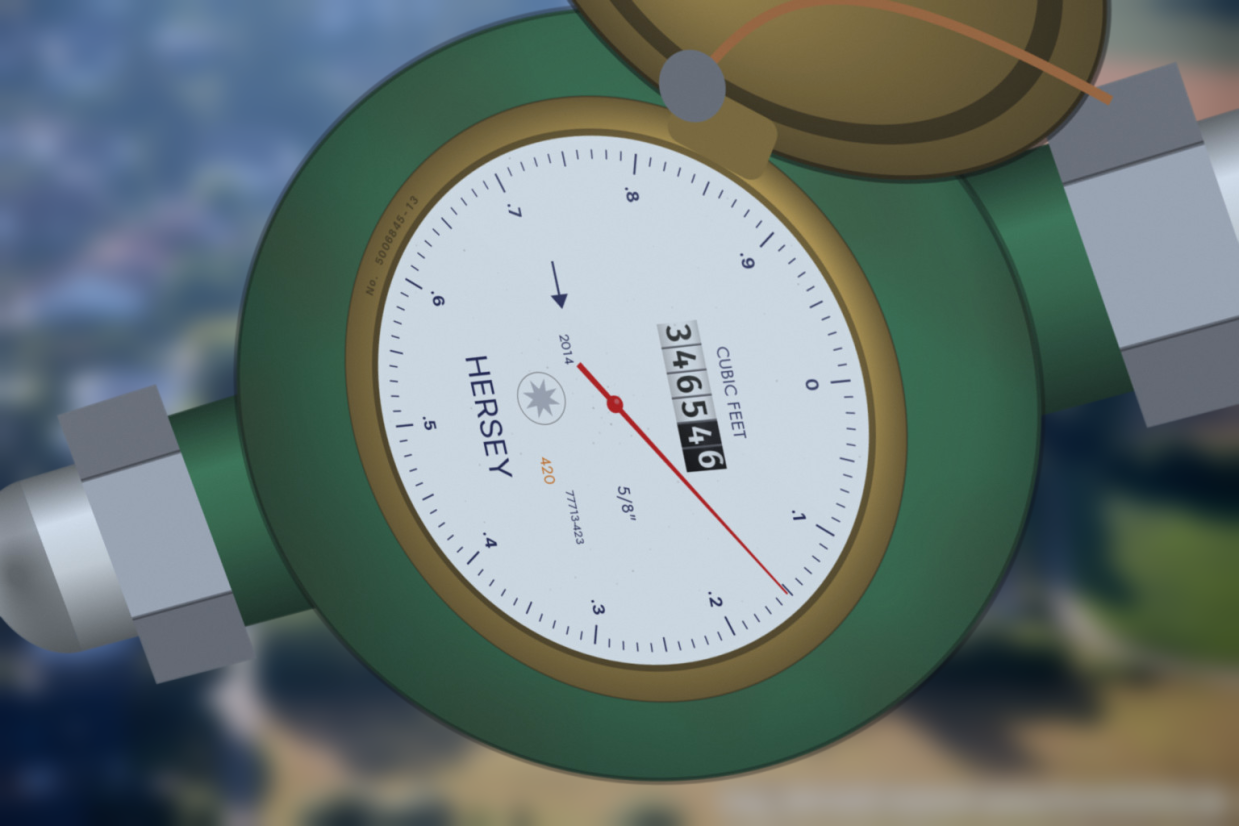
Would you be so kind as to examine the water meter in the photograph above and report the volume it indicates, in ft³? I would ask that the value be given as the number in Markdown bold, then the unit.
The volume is **346546.15** ft³
